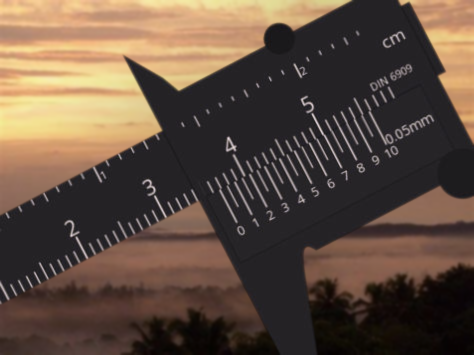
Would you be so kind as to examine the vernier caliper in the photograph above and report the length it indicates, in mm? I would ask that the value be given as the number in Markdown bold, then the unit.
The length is **36.8** mm
